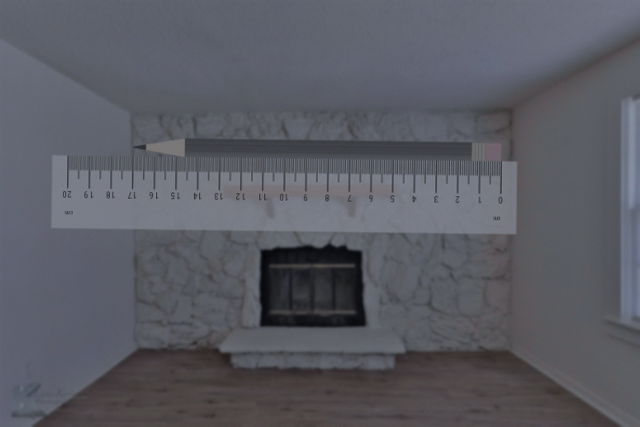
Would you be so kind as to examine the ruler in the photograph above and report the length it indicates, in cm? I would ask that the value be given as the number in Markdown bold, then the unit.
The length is **17** cm
